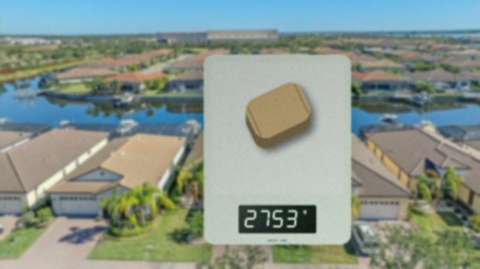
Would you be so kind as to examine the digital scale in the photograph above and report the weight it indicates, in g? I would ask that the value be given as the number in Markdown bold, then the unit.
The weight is **2753** g
